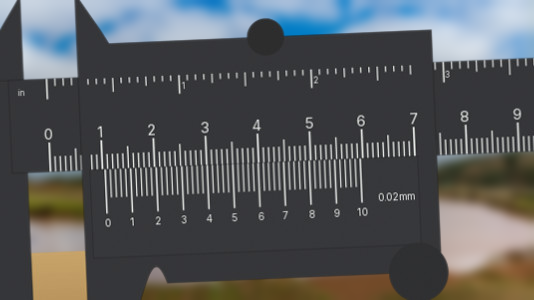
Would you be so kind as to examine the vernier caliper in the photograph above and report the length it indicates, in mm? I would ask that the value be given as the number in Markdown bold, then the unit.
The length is **10.5** mm
